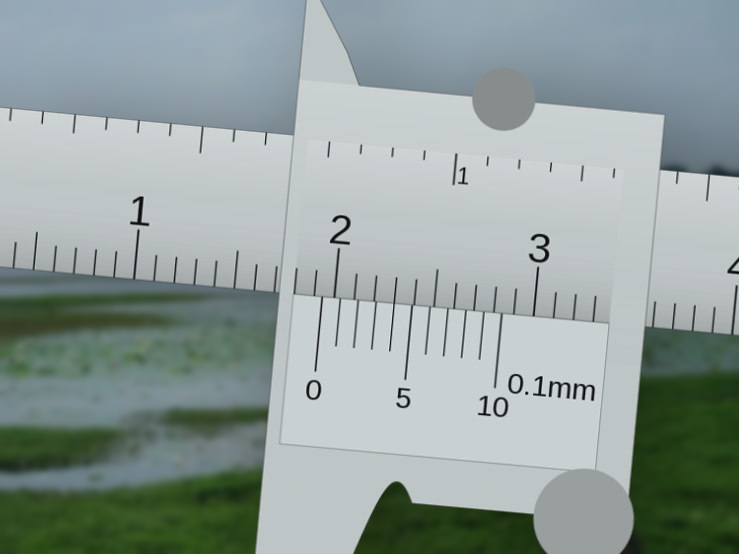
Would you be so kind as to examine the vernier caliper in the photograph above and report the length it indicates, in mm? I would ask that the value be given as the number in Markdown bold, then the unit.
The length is **19.4** mm
